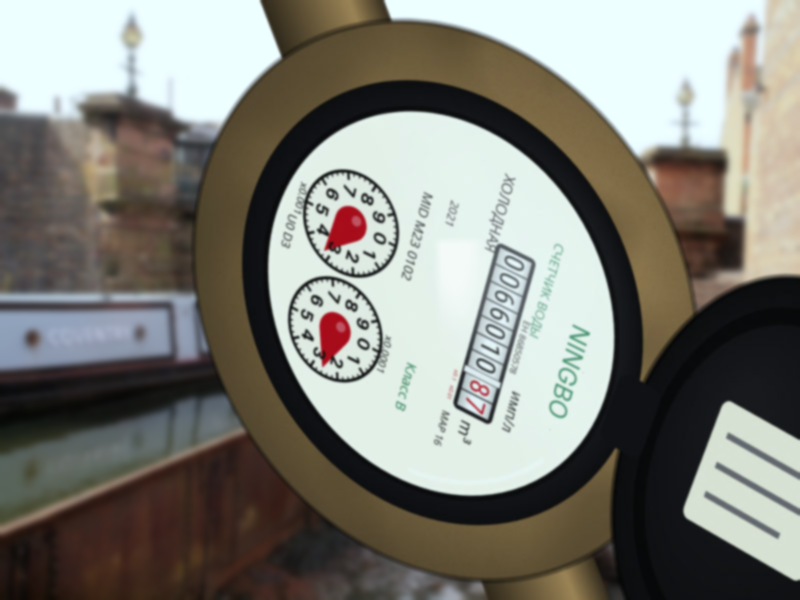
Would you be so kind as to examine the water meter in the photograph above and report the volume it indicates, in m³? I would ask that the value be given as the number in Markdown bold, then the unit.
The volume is **66010.8732** m³
